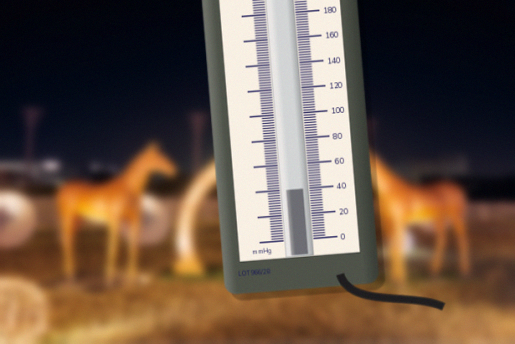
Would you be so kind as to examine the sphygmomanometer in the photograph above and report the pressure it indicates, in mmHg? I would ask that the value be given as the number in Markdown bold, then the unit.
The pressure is **40** mmHg
